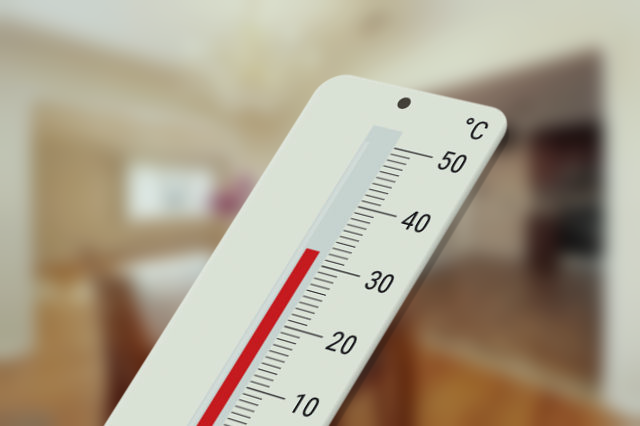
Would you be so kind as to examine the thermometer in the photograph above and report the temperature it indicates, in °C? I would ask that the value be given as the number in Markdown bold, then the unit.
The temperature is **32** °C
